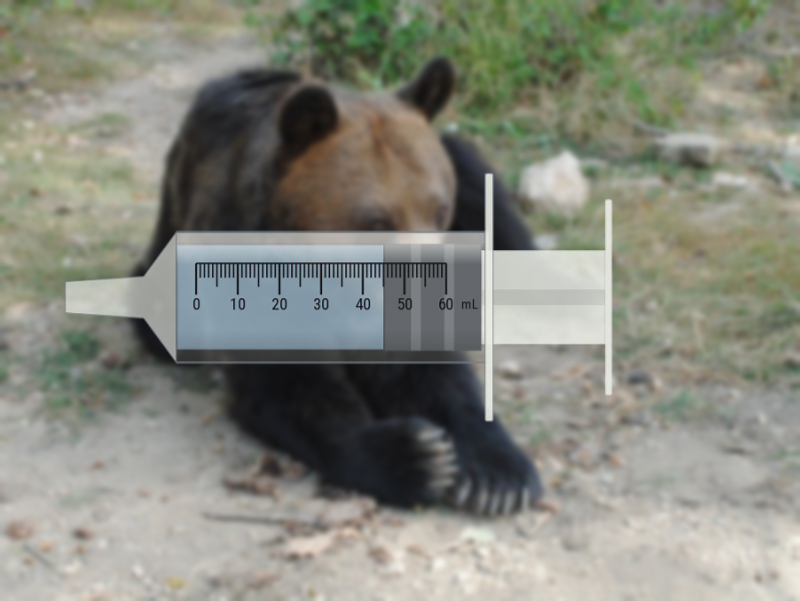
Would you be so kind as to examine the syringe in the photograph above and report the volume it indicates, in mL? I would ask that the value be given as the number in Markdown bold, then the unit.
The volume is **45** mL
